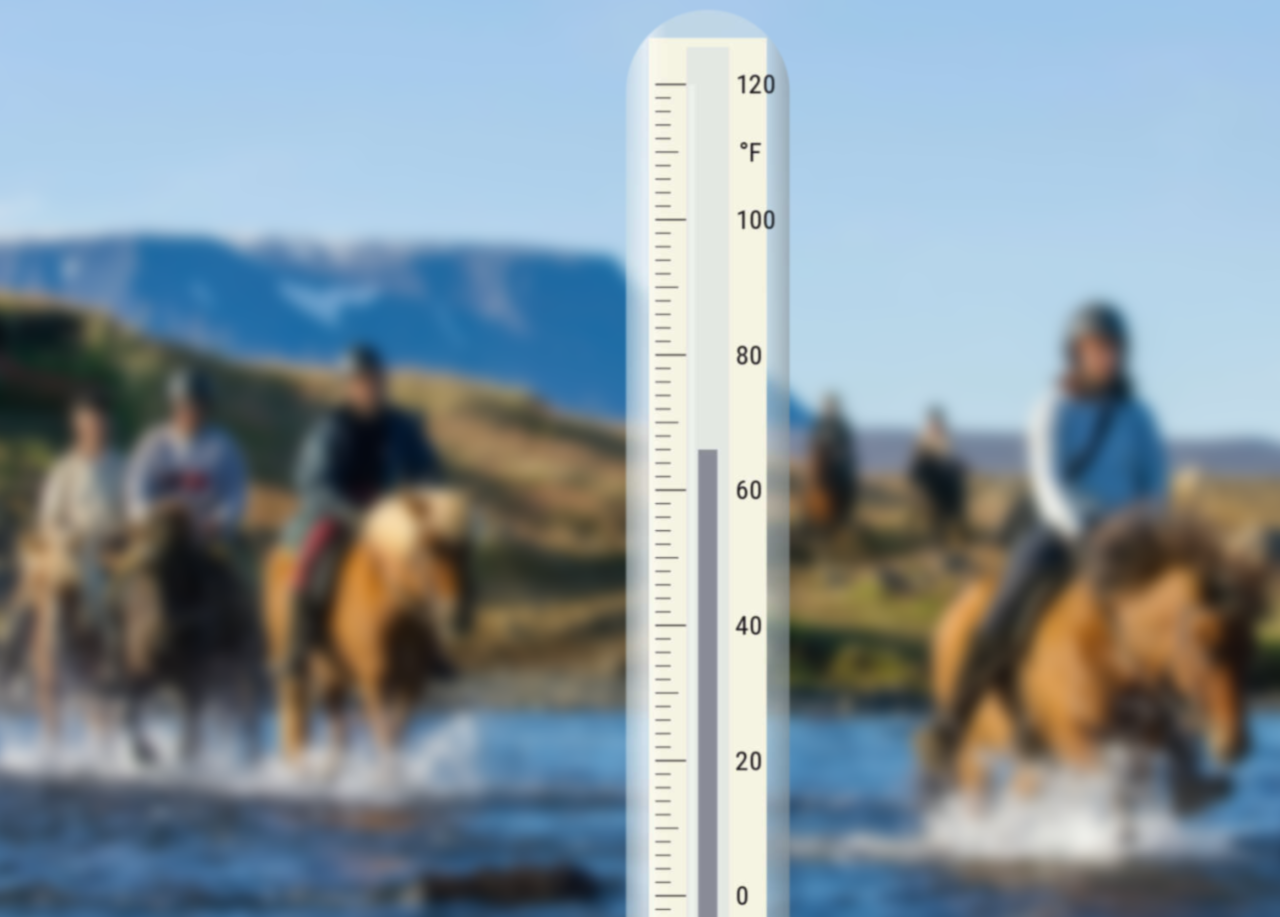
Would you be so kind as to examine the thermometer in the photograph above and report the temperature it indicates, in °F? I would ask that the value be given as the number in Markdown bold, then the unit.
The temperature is **66** °F
